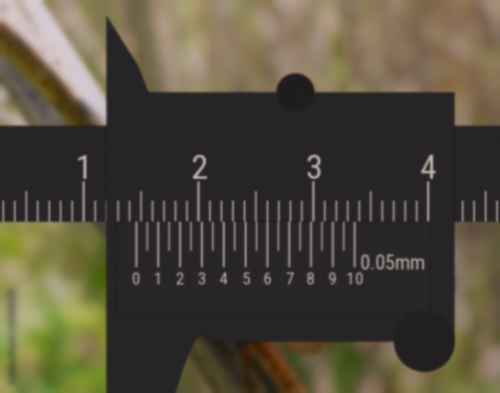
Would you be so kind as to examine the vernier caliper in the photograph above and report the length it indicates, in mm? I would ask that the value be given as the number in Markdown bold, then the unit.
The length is **14.6** mm
